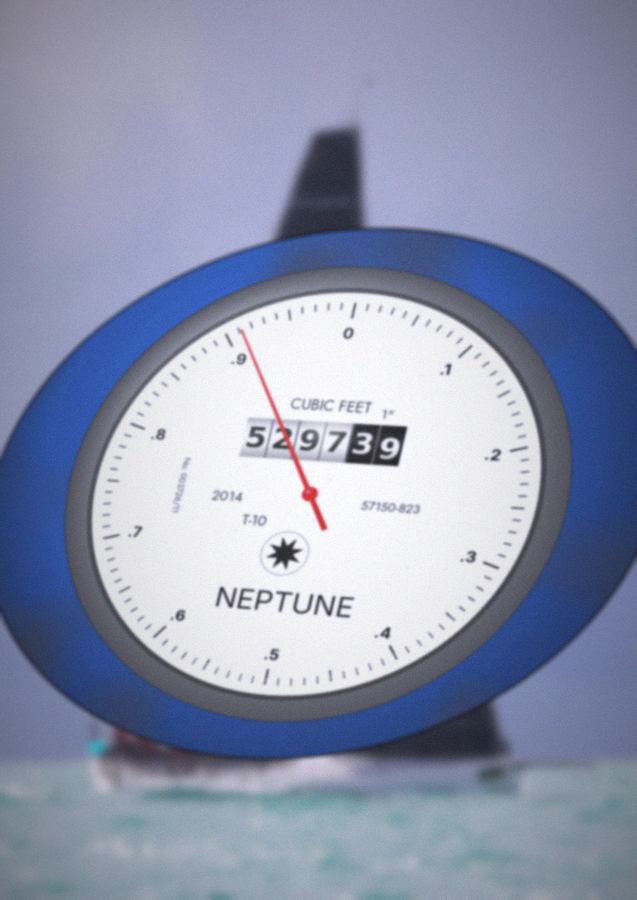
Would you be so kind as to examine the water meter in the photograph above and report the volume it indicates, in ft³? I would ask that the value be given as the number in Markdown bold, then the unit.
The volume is **529738.91** ft³
